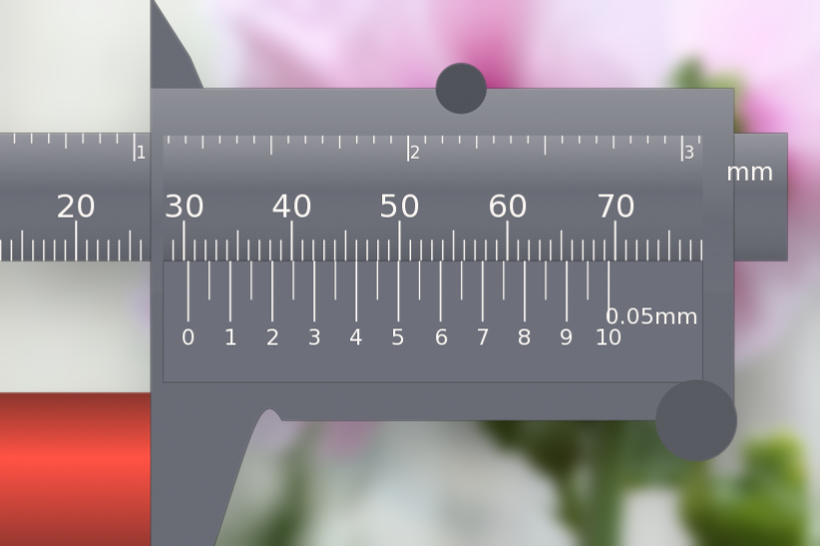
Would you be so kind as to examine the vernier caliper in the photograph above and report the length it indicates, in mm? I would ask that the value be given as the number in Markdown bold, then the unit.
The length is **30.4** mm
